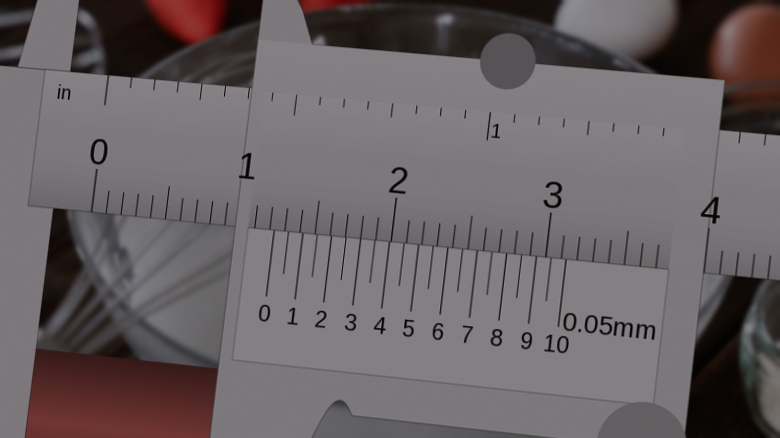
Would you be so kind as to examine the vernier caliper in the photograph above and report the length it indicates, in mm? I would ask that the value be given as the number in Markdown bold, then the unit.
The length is **12.3** mm
